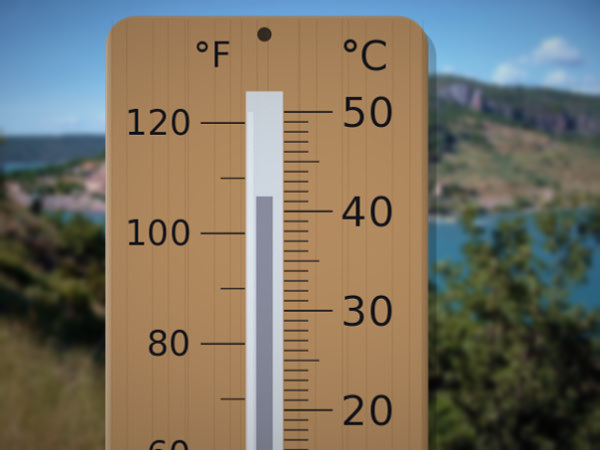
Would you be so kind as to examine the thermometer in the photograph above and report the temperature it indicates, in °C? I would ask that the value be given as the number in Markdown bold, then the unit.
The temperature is **41.5** °C
